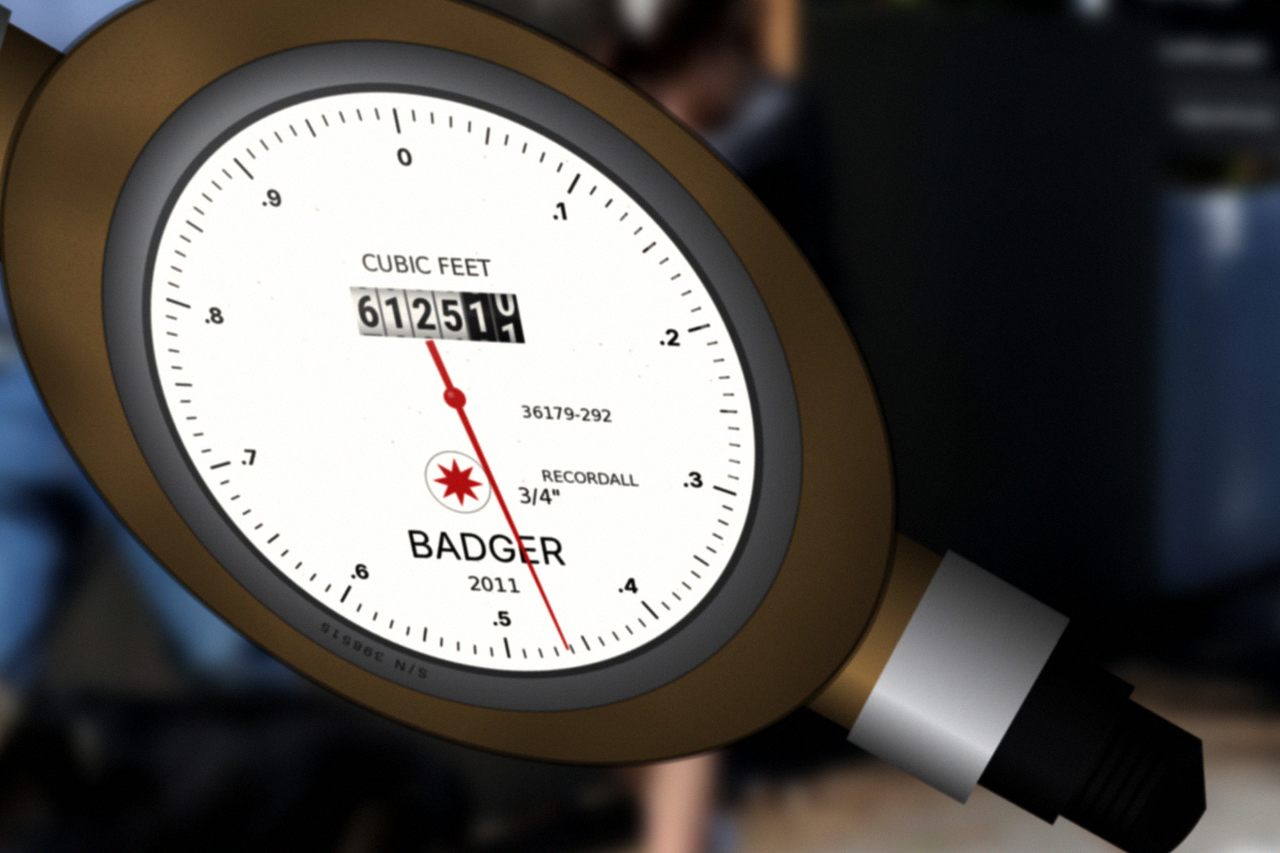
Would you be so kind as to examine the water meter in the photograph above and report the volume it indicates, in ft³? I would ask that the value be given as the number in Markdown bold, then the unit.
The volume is **612510.46** ft³
